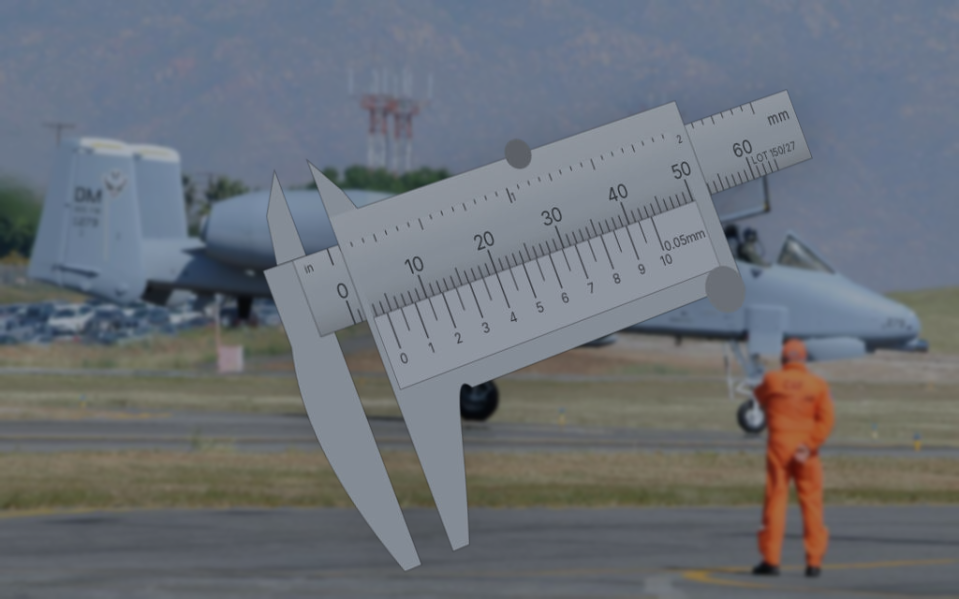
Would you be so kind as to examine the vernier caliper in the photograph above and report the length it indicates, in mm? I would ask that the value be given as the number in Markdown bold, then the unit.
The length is **4.4** mm
